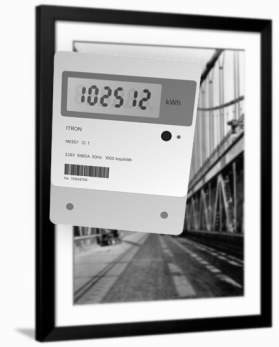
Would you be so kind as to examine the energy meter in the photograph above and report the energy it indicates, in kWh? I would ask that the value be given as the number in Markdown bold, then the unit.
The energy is **102512** kWh
